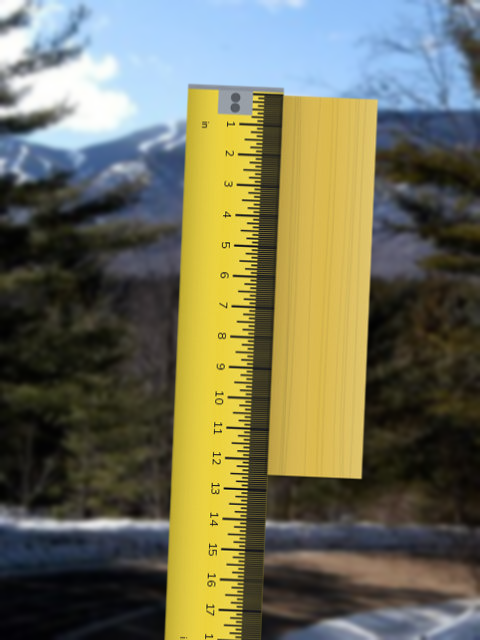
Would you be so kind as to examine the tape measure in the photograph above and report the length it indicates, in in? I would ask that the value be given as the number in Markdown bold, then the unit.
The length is **12.5** in
